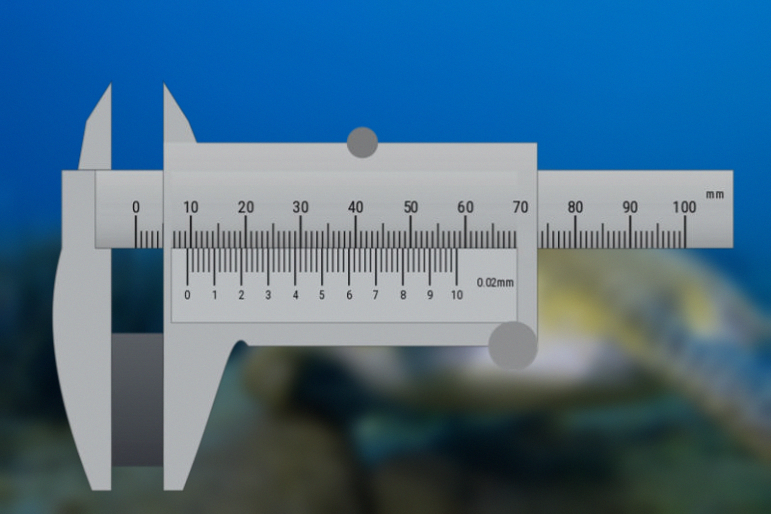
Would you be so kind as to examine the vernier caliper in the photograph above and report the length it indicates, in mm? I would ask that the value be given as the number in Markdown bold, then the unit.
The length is **9.4** mm
